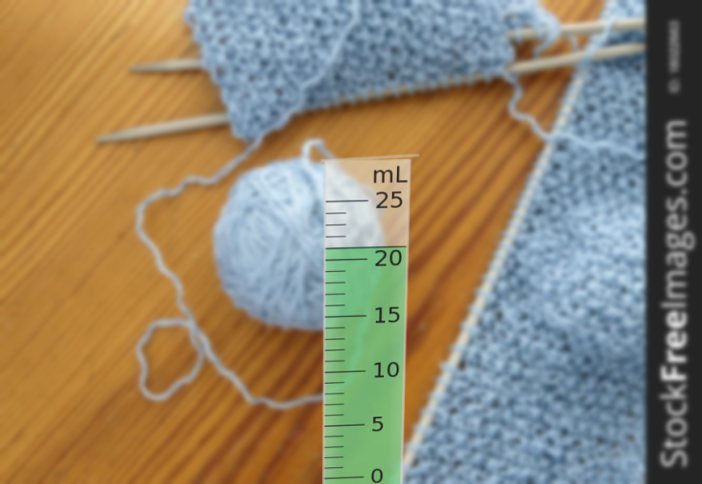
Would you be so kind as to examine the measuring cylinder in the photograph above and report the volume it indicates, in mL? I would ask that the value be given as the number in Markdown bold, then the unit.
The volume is **21** mL
